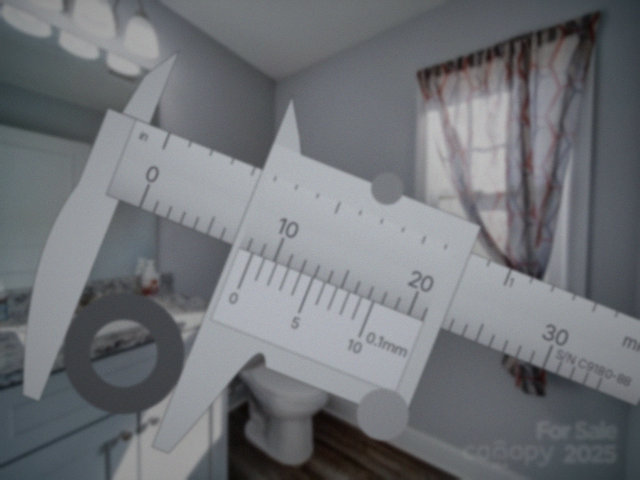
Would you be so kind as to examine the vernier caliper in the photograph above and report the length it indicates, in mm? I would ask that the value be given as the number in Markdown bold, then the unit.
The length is **8.4** mm
